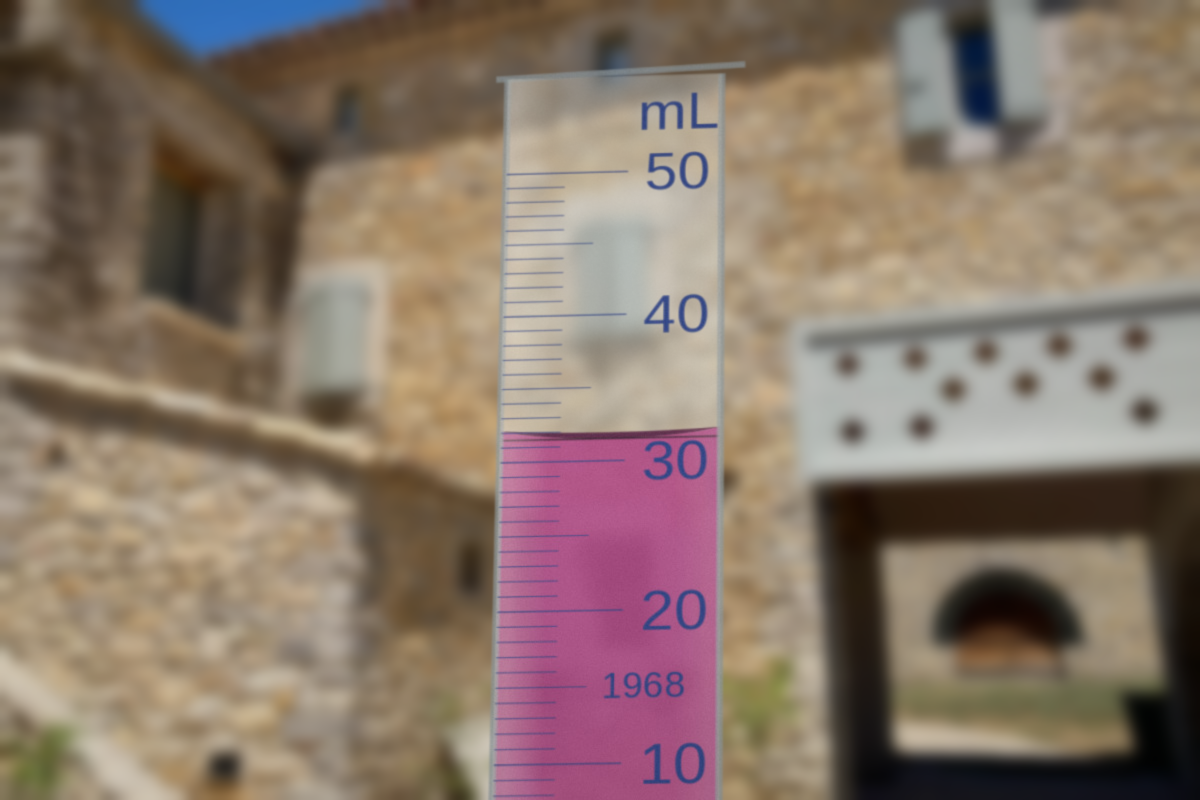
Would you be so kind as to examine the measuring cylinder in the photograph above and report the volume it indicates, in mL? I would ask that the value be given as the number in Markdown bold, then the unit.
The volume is **31.5** mL
